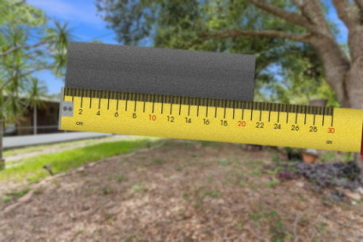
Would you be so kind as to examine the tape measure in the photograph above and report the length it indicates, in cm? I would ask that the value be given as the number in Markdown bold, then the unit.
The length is **21** cm
